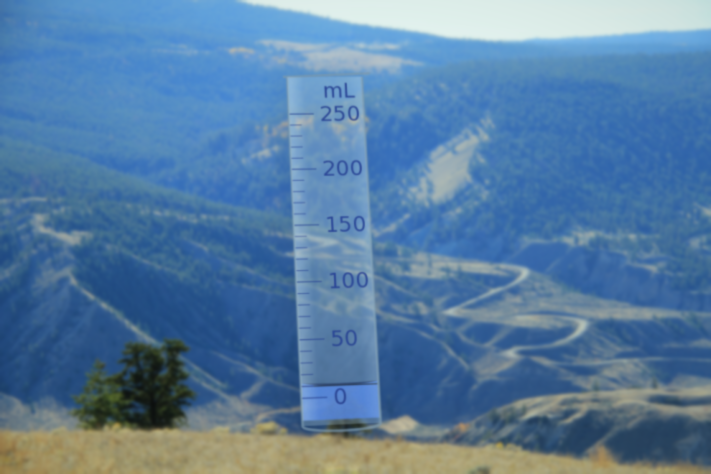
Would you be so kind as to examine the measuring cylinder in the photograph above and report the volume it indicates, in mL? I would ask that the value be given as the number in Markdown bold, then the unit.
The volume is **10** mL
